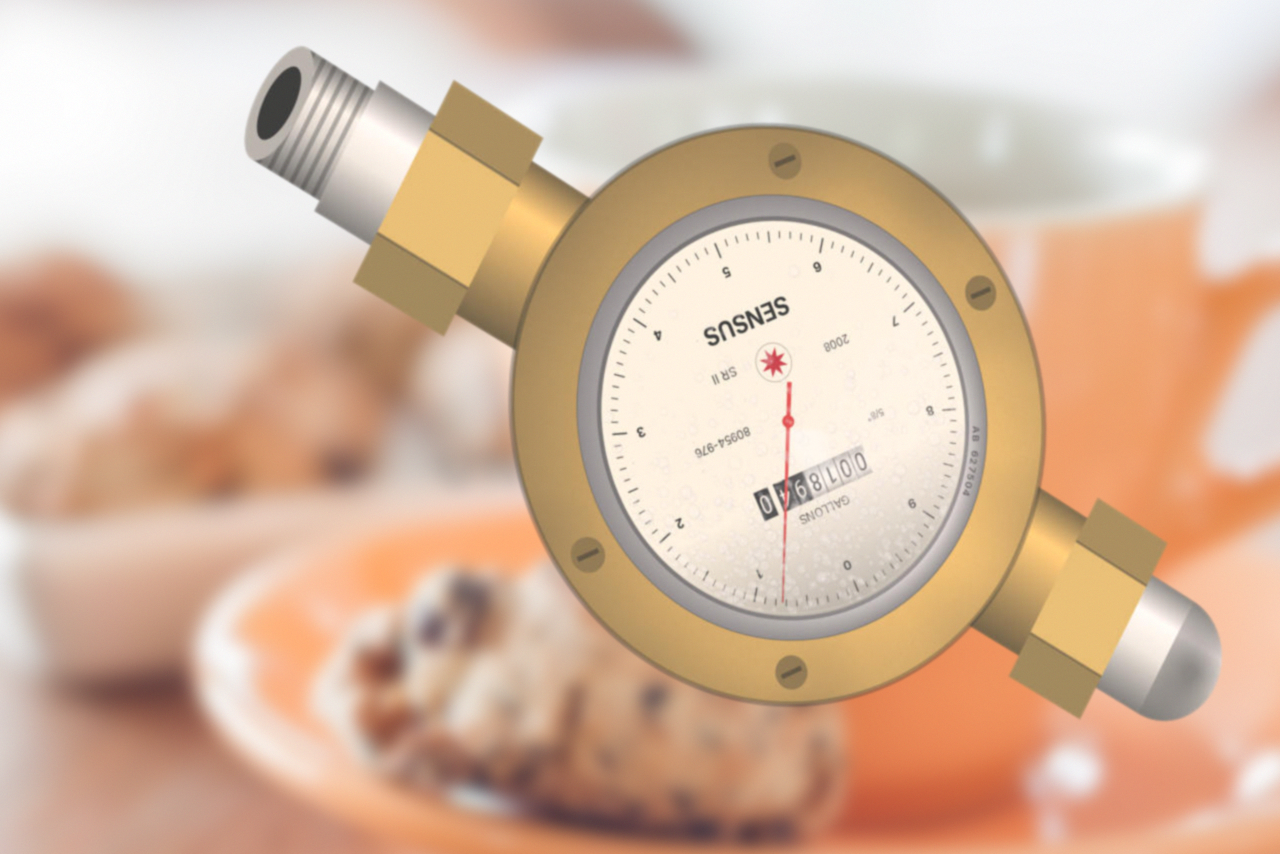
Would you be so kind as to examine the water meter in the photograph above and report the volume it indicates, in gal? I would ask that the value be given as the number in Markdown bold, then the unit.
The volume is **18940.7** gal
